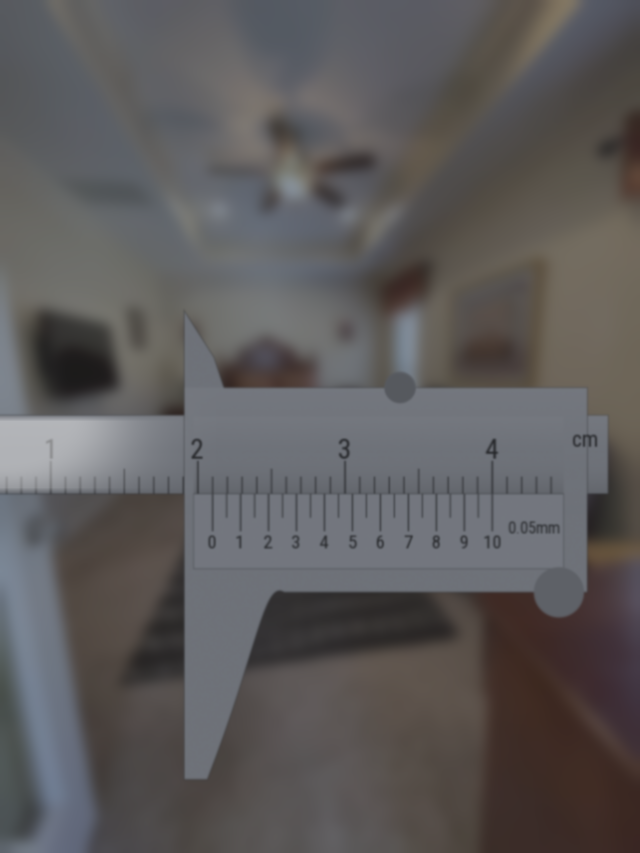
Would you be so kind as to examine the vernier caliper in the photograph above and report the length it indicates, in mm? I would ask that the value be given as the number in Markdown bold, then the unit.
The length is **21.0** mm
